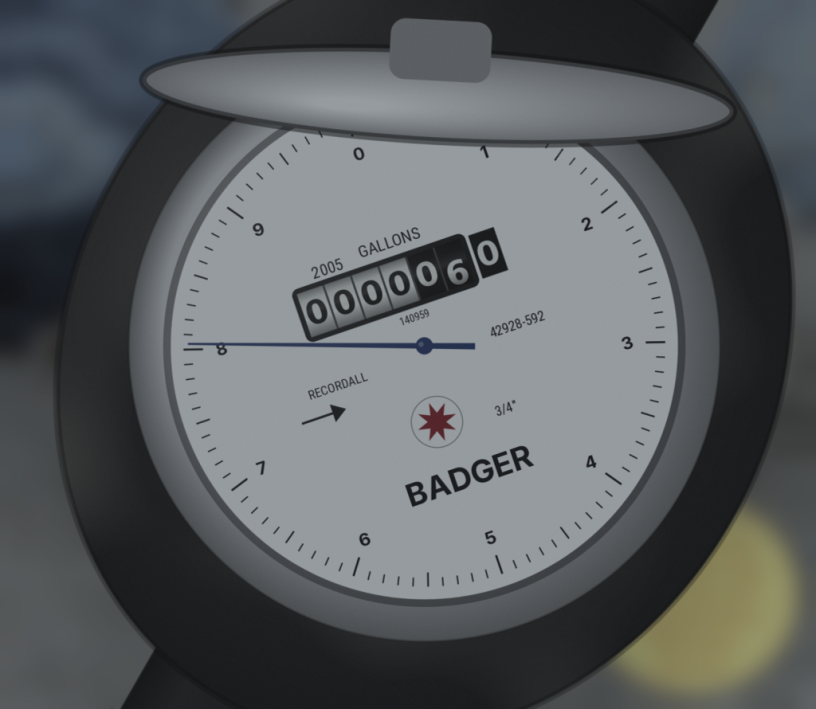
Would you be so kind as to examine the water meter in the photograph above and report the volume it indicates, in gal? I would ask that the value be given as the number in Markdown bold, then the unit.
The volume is **58.0** gal
